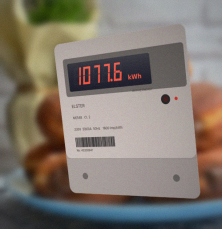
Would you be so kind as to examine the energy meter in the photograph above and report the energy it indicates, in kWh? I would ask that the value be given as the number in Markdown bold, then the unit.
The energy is **1077.6** kWh
